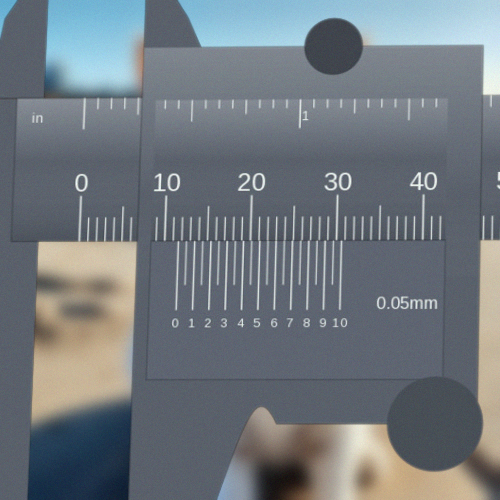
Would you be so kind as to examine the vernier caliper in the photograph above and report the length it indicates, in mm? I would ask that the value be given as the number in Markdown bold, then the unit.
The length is **11.6** mm
